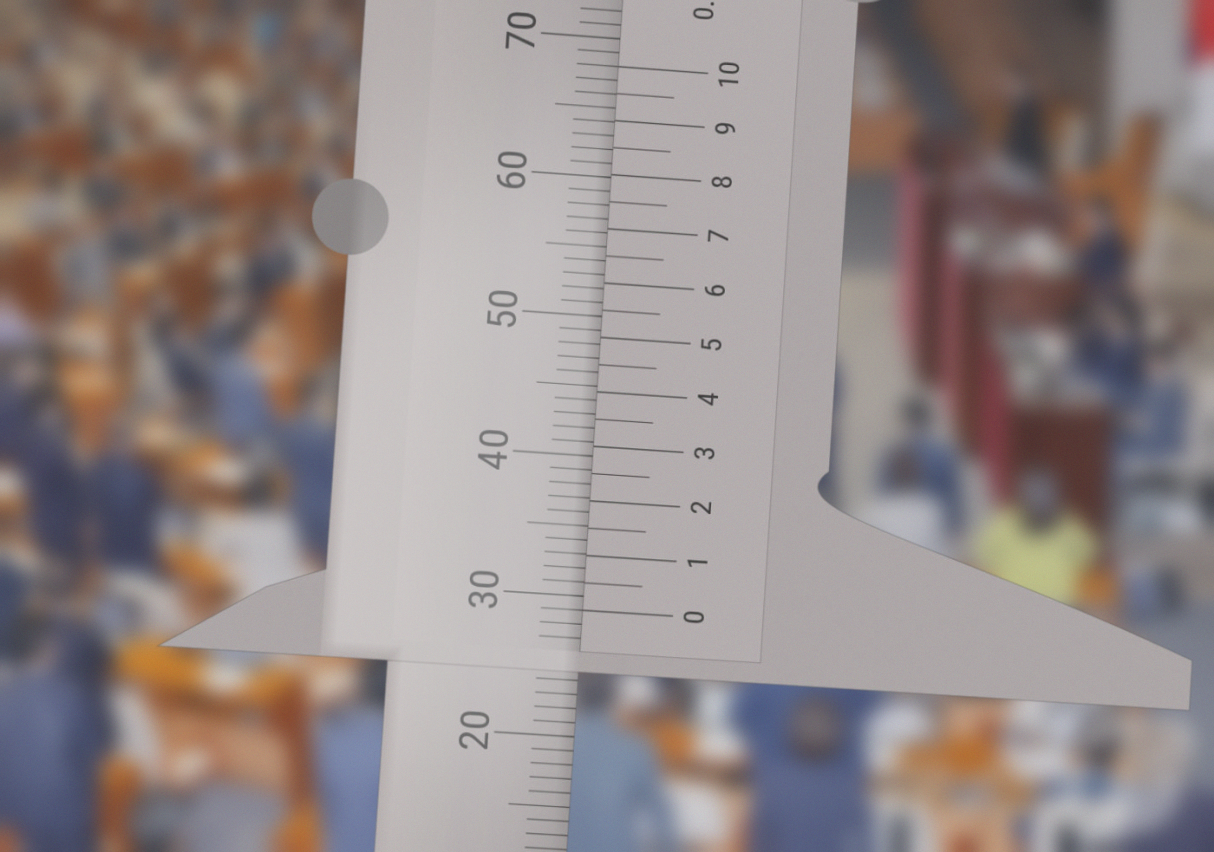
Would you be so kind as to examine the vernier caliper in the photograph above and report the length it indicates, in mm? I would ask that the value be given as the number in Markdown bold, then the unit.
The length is **29.0** mm
